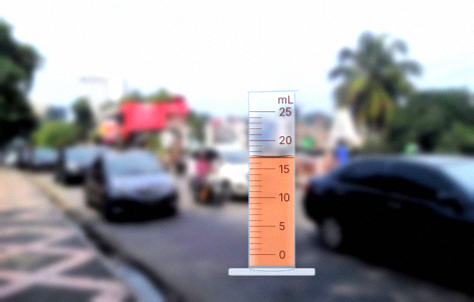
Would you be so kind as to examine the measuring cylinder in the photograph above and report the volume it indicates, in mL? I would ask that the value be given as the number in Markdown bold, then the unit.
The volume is **17** mL
